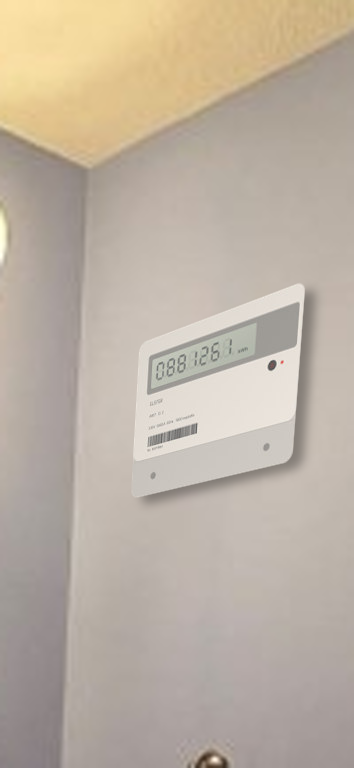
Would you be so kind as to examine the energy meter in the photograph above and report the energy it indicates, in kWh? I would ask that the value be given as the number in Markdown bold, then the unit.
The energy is **881261** kWh
